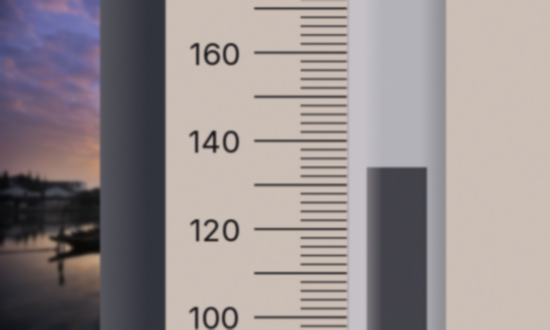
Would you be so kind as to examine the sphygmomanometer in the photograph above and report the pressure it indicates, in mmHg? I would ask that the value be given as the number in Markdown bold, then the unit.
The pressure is **134** mmHg
